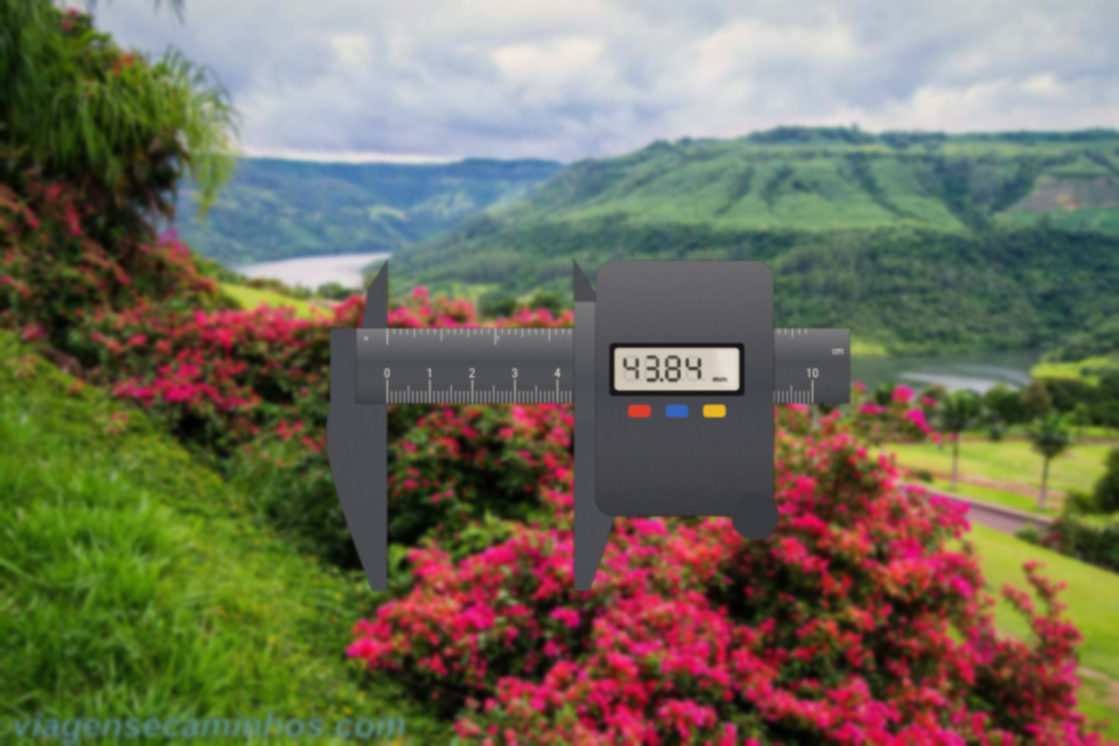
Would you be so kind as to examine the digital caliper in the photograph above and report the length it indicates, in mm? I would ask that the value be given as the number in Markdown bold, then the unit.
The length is **43.84** mm
